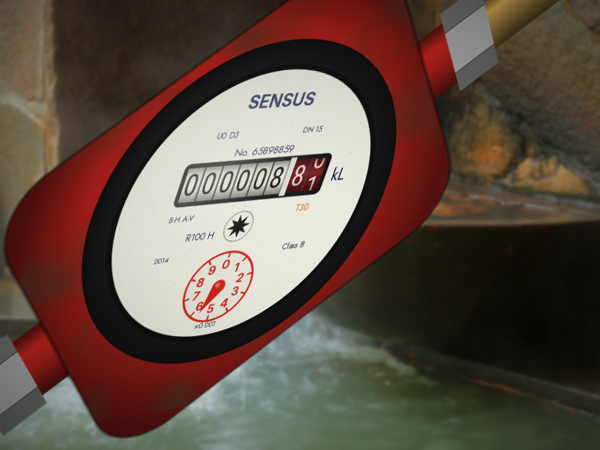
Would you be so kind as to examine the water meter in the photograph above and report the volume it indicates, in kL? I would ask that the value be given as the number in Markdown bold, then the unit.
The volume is **8.805** kL
